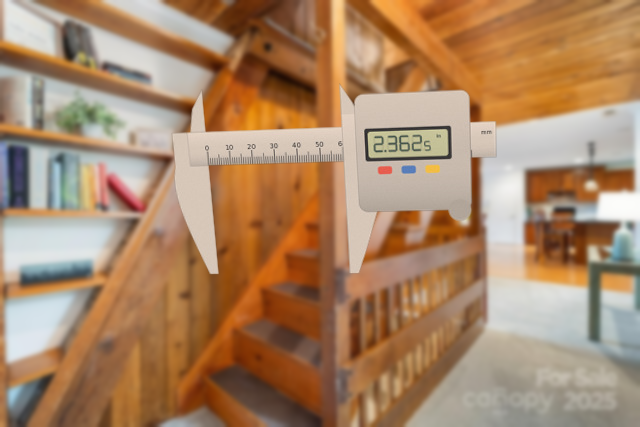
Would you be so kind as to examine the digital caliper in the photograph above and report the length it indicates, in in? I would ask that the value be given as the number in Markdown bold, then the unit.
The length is **2.3625** in
